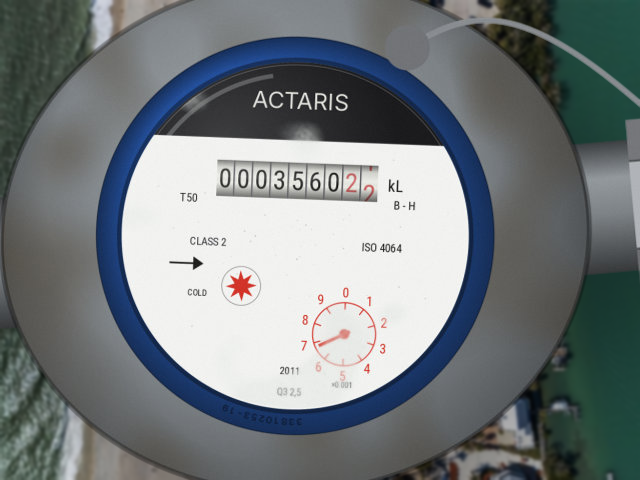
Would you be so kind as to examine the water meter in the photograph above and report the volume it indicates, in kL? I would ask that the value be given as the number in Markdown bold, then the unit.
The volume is **3560.216** kL
